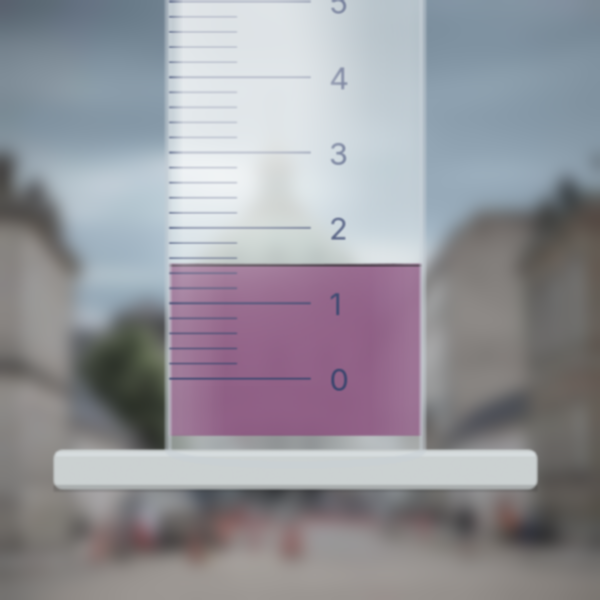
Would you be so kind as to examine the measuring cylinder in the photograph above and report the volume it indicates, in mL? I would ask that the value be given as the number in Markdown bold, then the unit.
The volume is **1.5** mL
